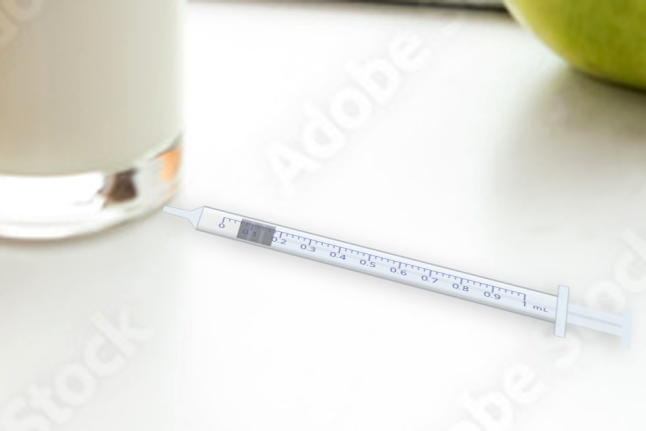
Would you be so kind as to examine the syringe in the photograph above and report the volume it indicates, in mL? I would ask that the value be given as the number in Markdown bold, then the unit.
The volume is **0.06** mL
